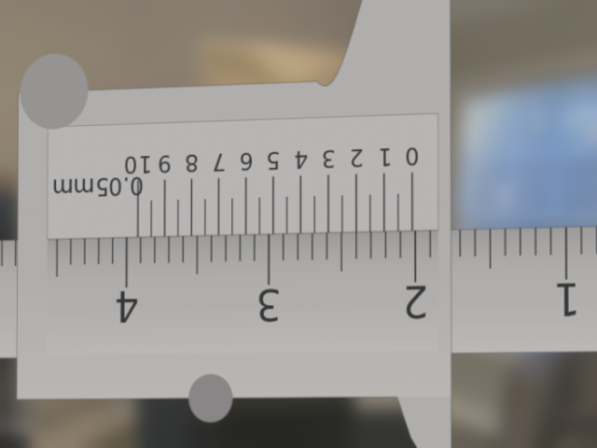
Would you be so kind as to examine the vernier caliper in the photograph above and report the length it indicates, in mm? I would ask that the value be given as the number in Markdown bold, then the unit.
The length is **20.2** mm
